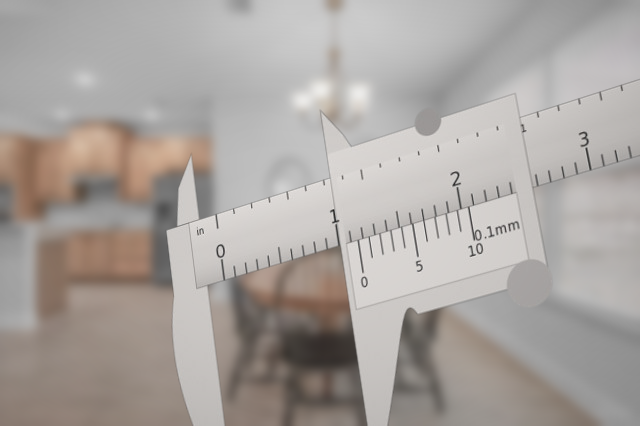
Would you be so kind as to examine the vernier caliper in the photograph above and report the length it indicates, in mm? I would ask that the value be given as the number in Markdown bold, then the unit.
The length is **11.6** mm
